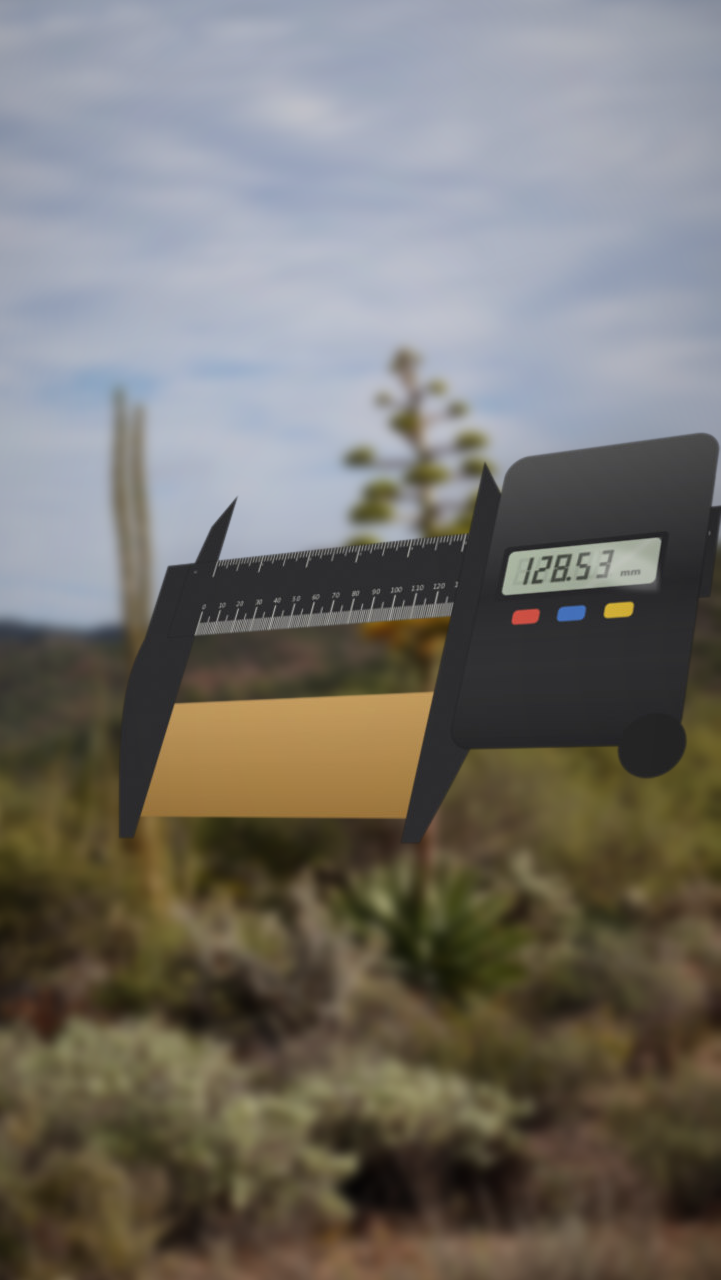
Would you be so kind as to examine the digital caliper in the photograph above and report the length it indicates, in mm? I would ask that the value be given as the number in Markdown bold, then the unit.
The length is **128.53** mm
